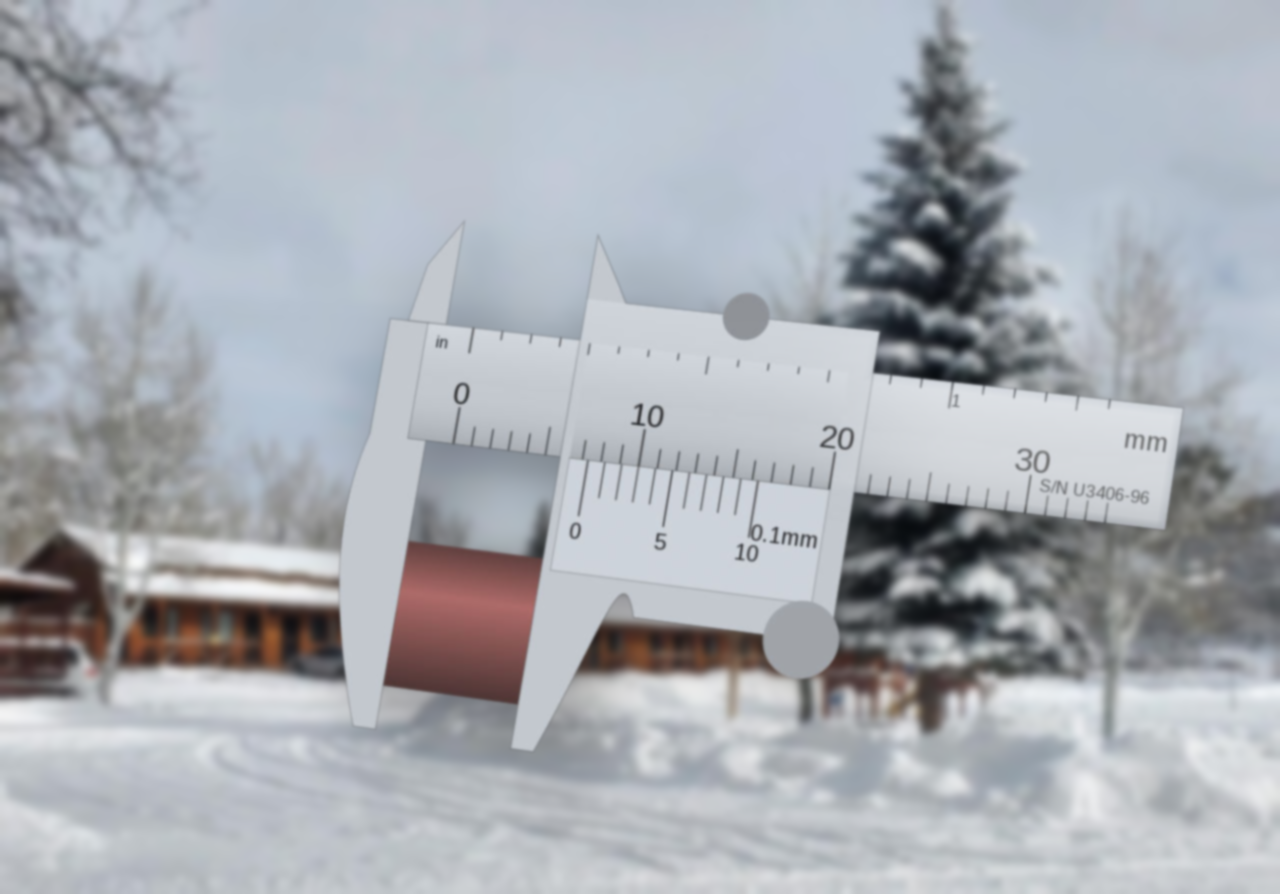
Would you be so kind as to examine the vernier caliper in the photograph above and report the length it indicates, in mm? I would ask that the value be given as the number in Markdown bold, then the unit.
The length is **7.3** mm
